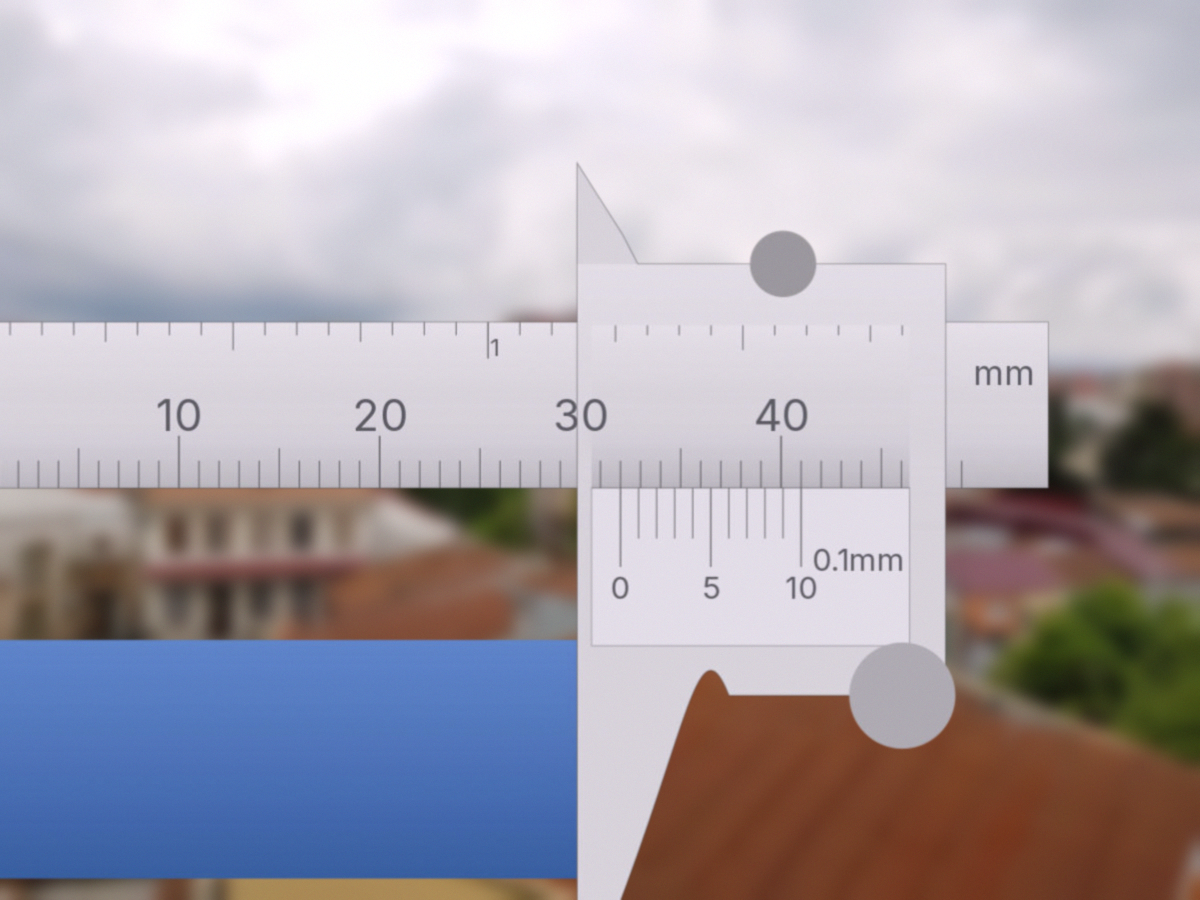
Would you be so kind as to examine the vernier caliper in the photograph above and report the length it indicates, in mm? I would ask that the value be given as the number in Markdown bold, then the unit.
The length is **32.0** mm
